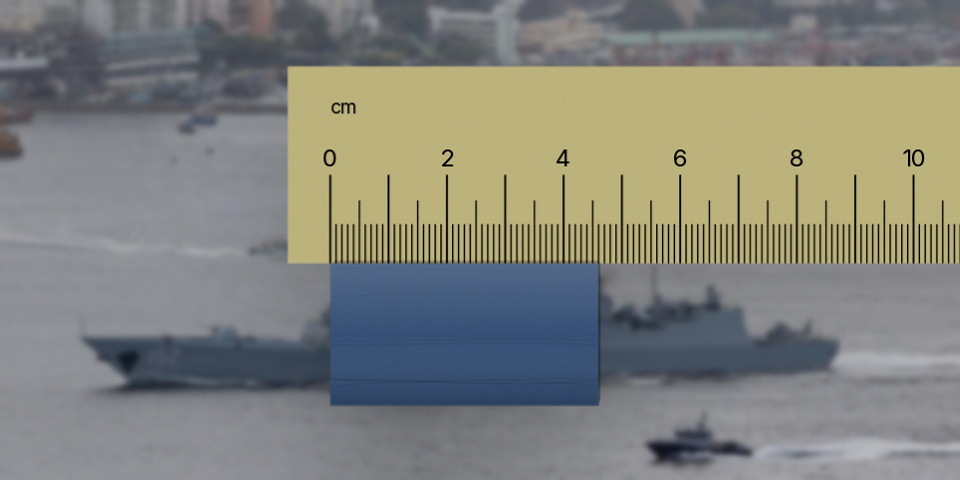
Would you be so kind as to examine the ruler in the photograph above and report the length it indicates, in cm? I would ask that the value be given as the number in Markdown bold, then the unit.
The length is **4.6** cm
